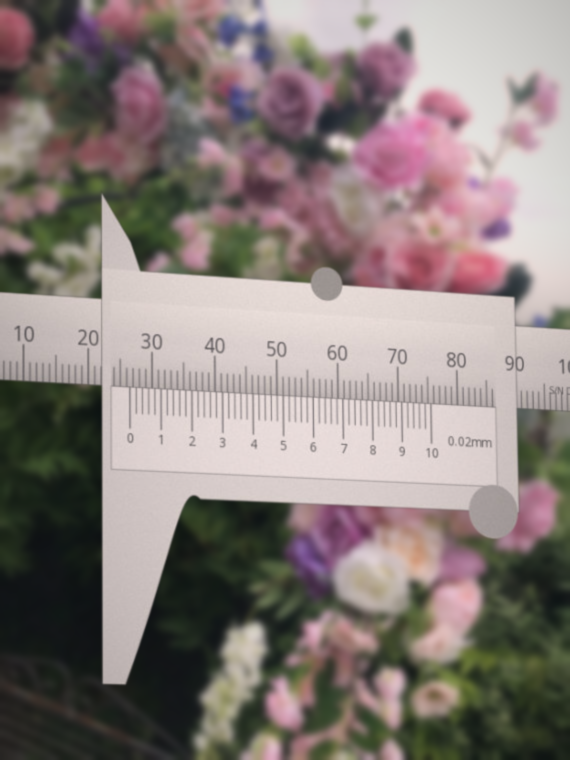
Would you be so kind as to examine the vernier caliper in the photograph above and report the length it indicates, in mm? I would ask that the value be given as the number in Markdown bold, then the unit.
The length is **26.5** mm
